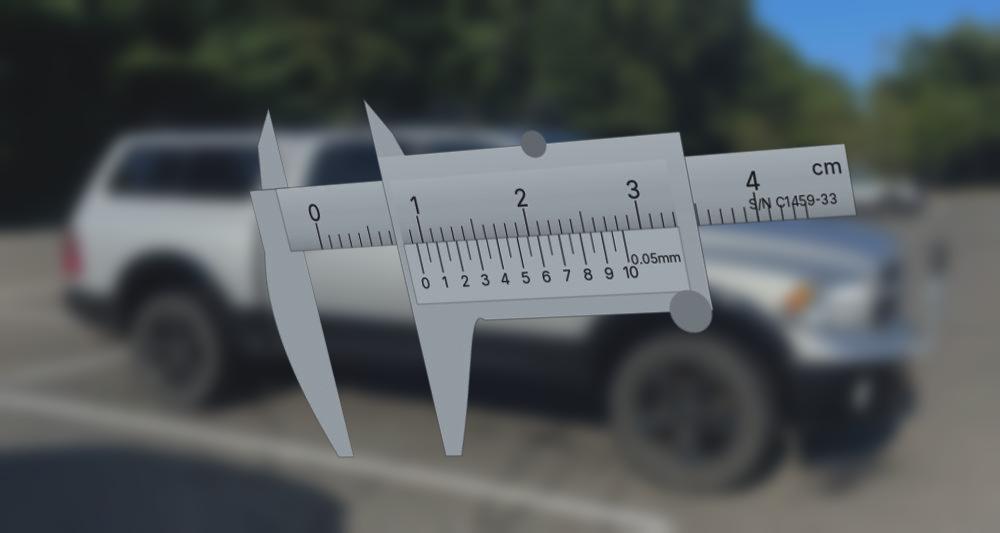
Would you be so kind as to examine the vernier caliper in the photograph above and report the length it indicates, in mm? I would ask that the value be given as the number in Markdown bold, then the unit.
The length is **9.4** mm
